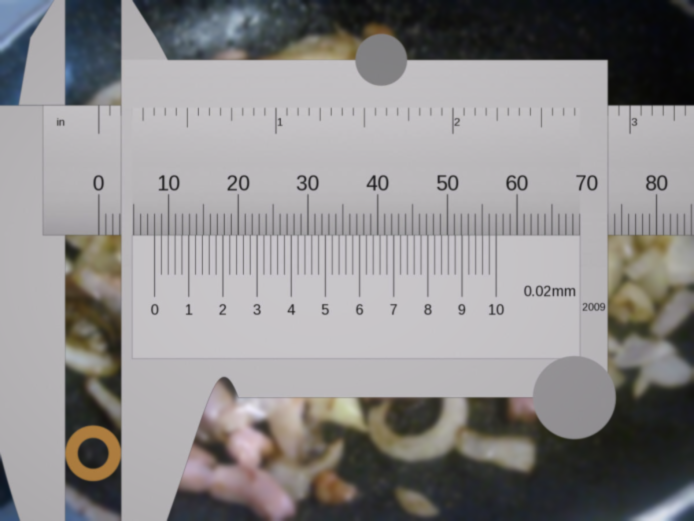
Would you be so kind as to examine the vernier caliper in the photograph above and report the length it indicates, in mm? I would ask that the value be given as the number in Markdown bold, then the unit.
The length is **8.0** mm
